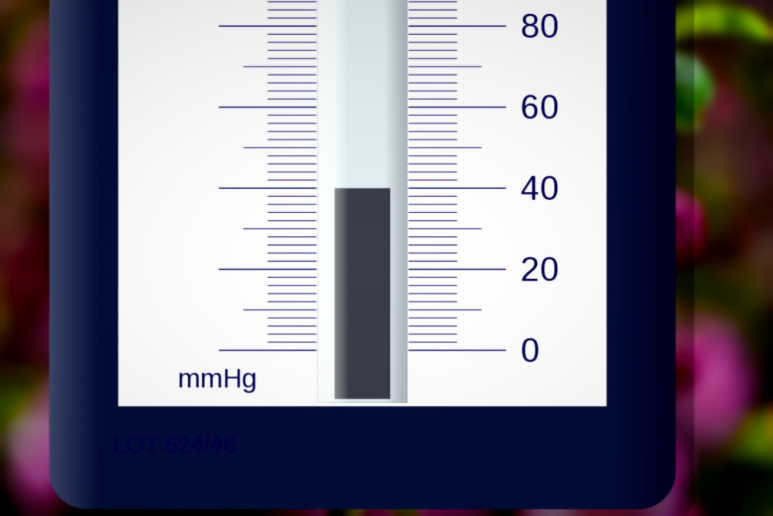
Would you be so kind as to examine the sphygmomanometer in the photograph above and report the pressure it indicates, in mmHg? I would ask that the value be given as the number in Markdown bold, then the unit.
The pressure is **40** mmHg
